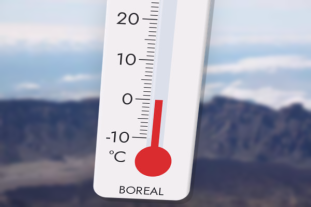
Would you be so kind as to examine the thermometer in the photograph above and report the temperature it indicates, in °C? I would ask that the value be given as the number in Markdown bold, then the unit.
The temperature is **0** °C
